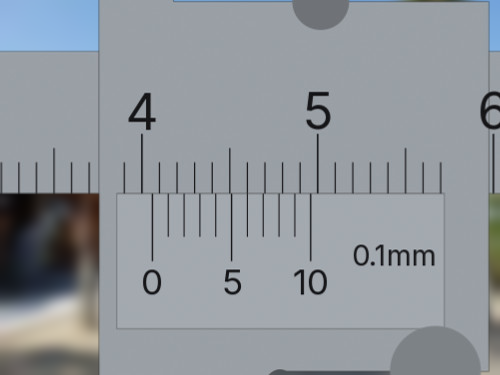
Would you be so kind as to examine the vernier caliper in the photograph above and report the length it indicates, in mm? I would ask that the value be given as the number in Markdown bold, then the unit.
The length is **40.6** mm
